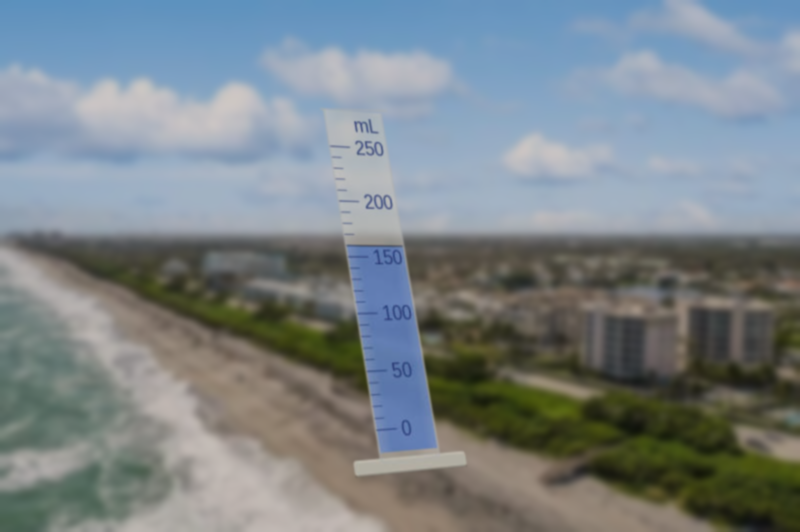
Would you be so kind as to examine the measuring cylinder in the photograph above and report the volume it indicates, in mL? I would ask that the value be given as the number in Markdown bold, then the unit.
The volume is **160** mL
